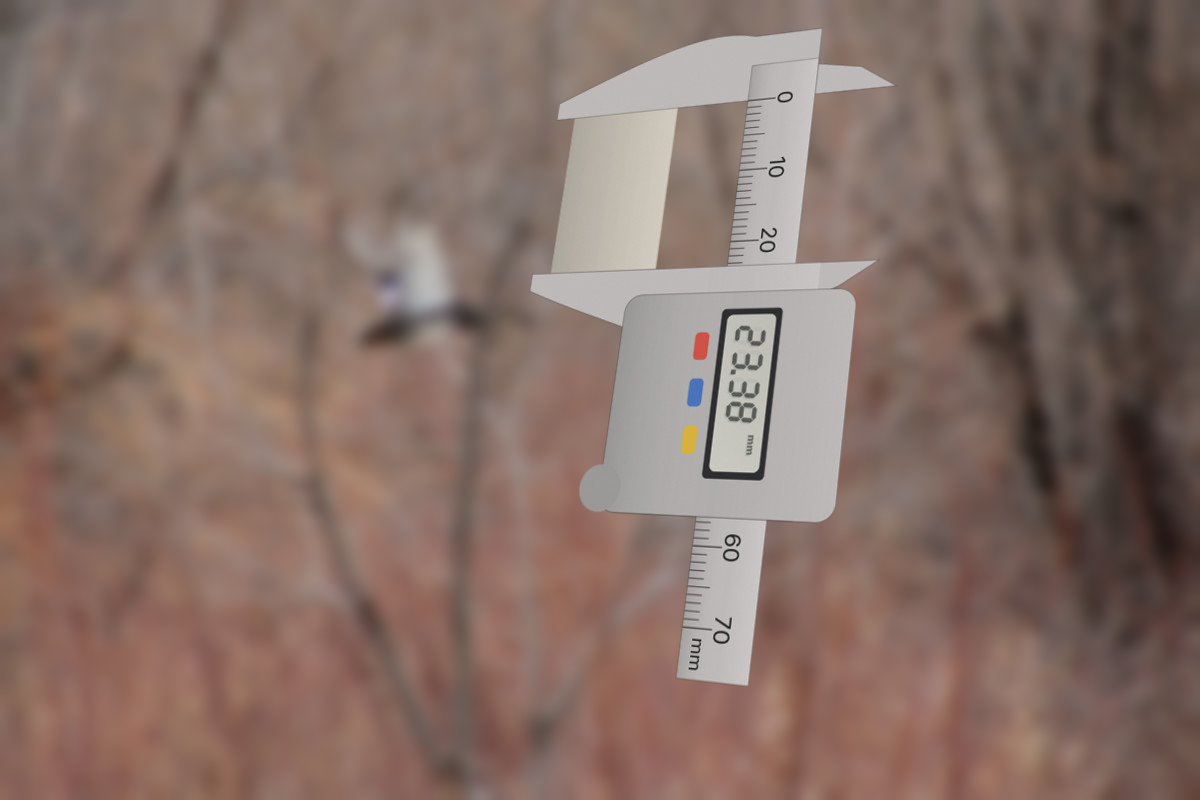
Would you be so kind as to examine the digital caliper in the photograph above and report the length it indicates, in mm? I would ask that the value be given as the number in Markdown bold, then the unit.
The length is **23.38** mm
